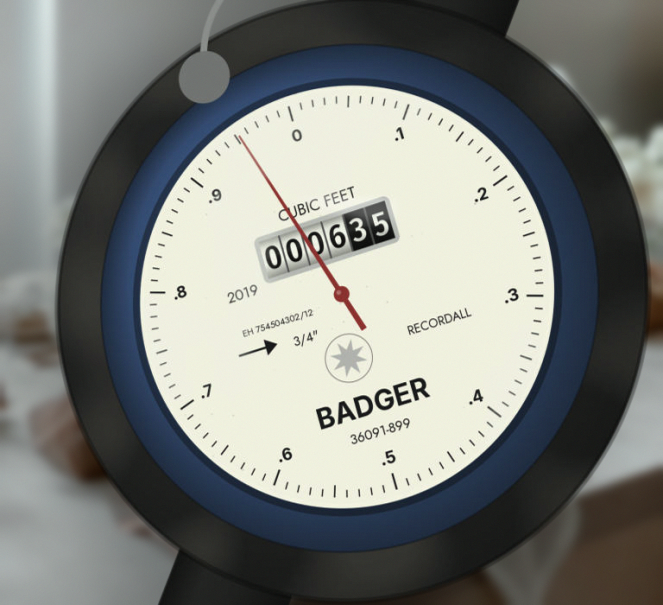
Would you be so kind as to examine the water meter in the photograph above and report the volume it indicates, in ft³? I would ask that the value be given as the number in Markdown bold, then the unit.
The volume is **634.95** ft³
